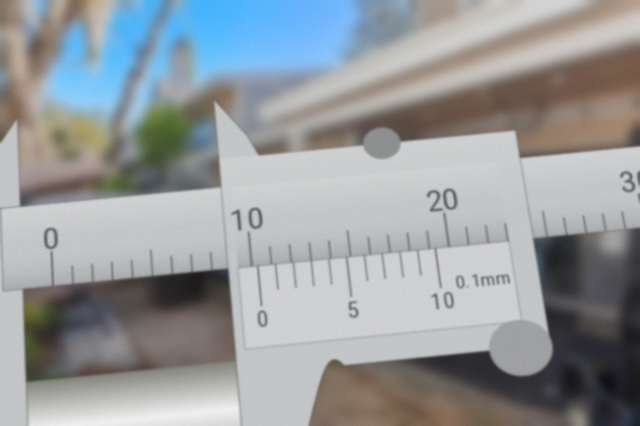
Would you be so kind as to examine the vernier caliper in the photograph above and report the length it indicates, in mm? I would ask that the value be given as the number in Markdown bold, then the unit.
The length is **10.3** mm
